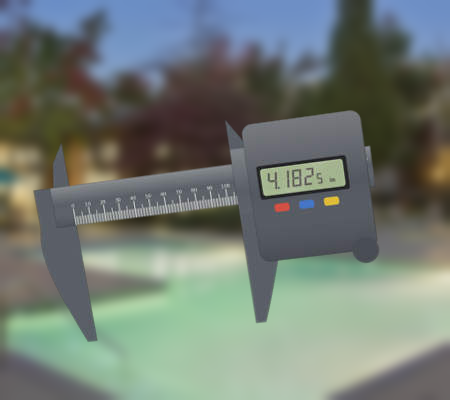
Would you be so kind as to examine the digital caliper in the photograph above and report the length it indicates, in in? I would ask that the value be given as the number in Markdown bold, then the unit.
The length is **4.1825** in
